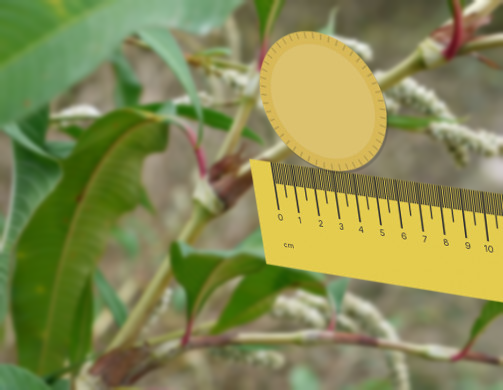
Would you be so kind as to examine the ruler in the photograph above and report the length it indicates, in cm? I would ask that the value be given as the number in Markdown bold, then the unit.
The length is **6** cm
